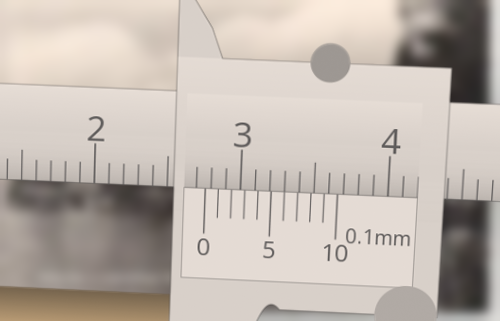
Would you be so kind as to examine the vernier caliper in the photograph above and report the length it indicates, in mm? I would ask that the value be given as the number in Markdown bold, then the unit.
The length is **27.6** mm
